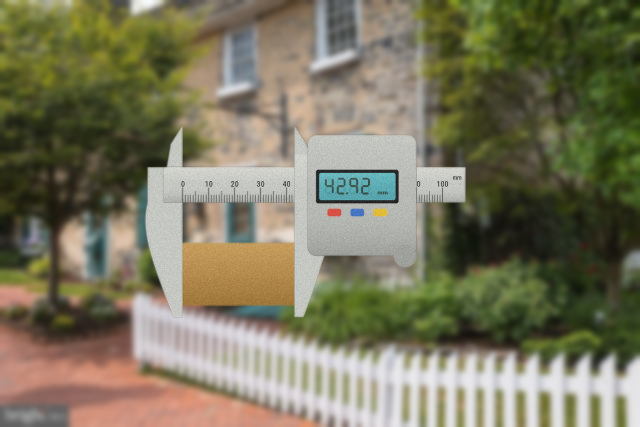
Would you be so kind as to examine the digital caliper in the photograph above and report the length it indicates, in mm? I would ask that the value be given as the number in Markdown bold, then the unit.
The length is **42.92** mm
